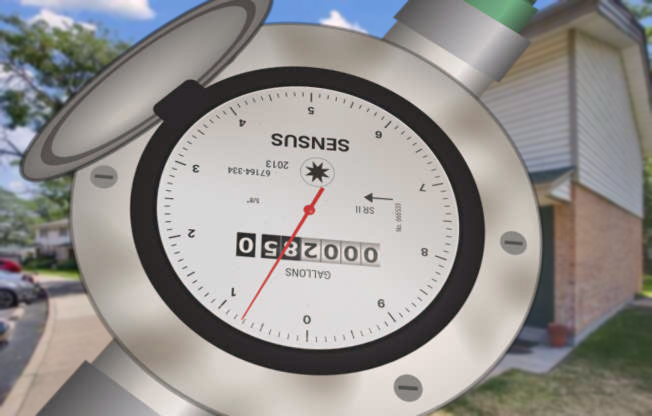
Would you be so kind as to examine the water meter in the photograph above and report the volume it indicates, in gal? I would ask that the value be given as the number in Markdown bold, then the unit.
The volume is **2850.7** gal
